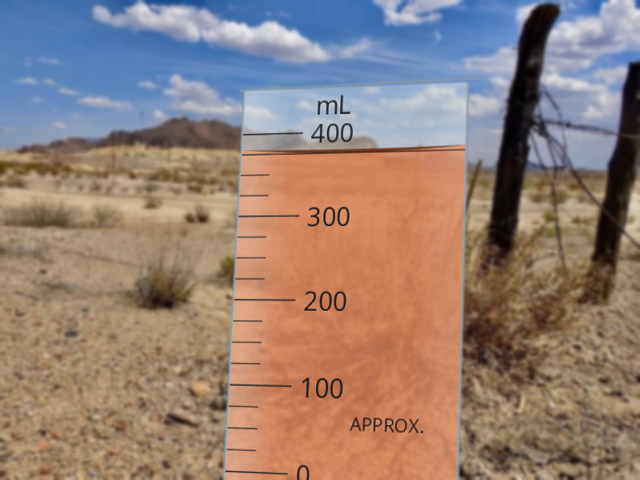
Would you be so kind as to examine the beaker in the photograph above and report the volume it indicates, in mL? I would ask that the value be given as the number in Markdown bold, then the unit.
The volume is **375** mL
